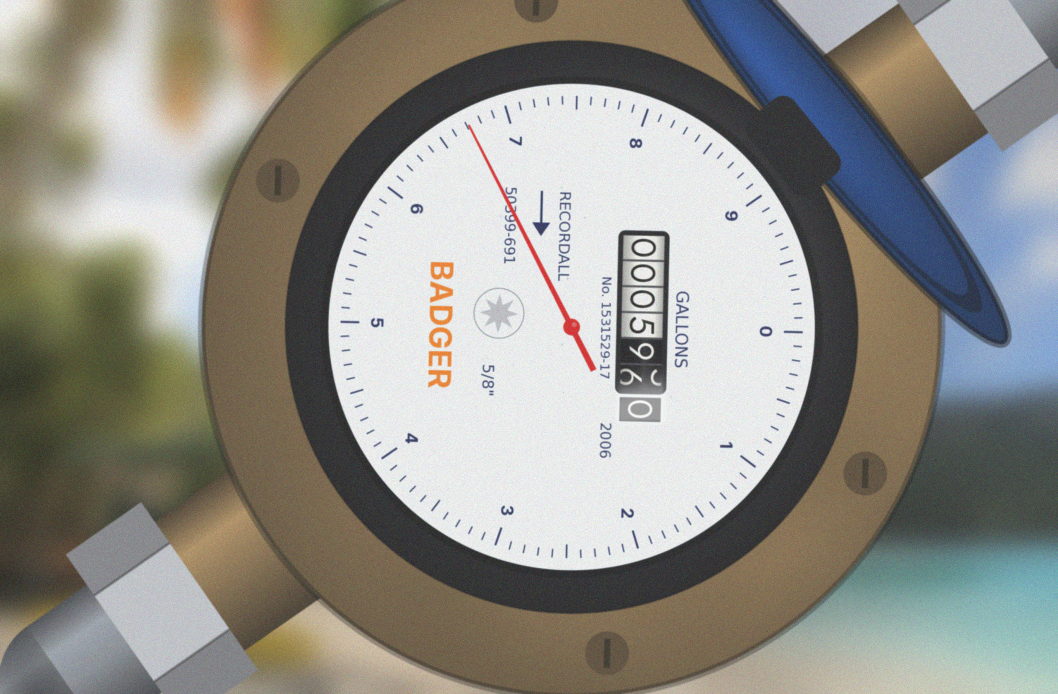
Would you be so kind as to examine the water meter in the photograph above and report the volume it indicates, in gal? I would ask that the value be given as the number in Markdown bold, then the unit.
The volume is **5956.7** gal
